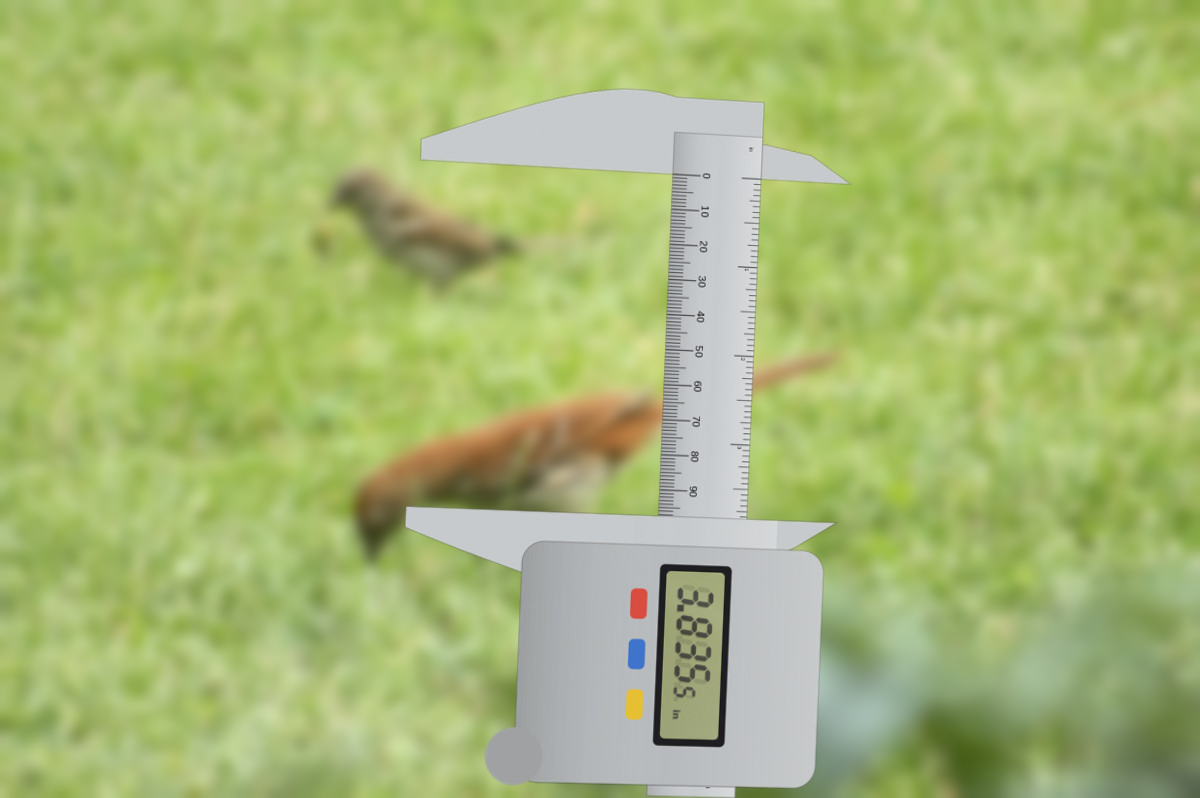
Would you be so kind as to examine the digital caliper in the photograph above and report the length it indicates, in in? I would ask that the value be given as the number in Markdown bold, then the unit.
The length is **3.8355** in
